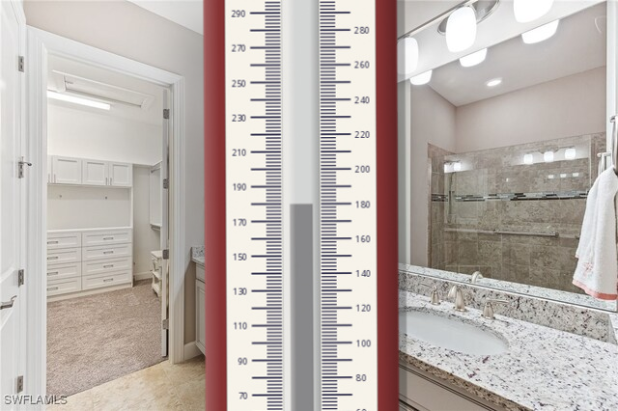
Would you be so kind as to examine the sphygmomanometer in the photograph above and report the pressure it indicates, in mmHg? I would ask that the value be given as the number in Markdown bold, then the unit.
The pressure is **180** mmHg
